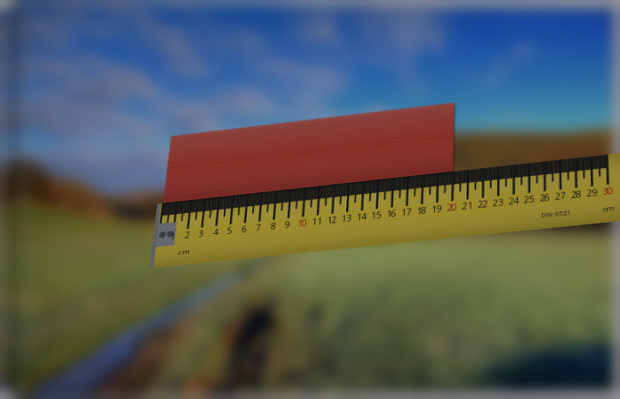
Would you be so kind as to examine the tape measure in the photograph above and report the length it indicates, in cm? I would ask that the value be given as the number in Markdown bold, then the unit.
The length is **20** cm
